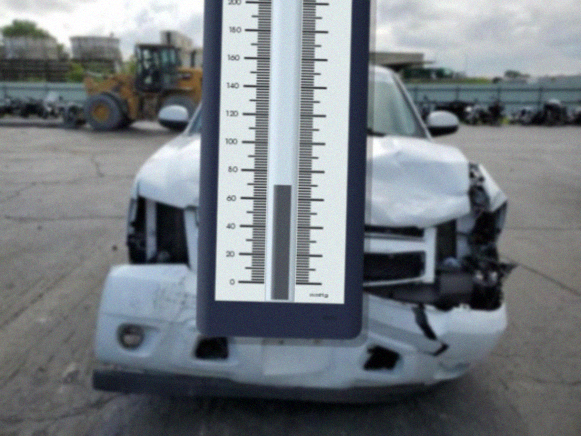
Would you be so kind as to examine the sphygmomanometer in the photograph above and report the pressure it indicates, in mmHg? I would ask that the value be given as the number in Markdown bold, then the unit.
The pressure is **70** mmHg
